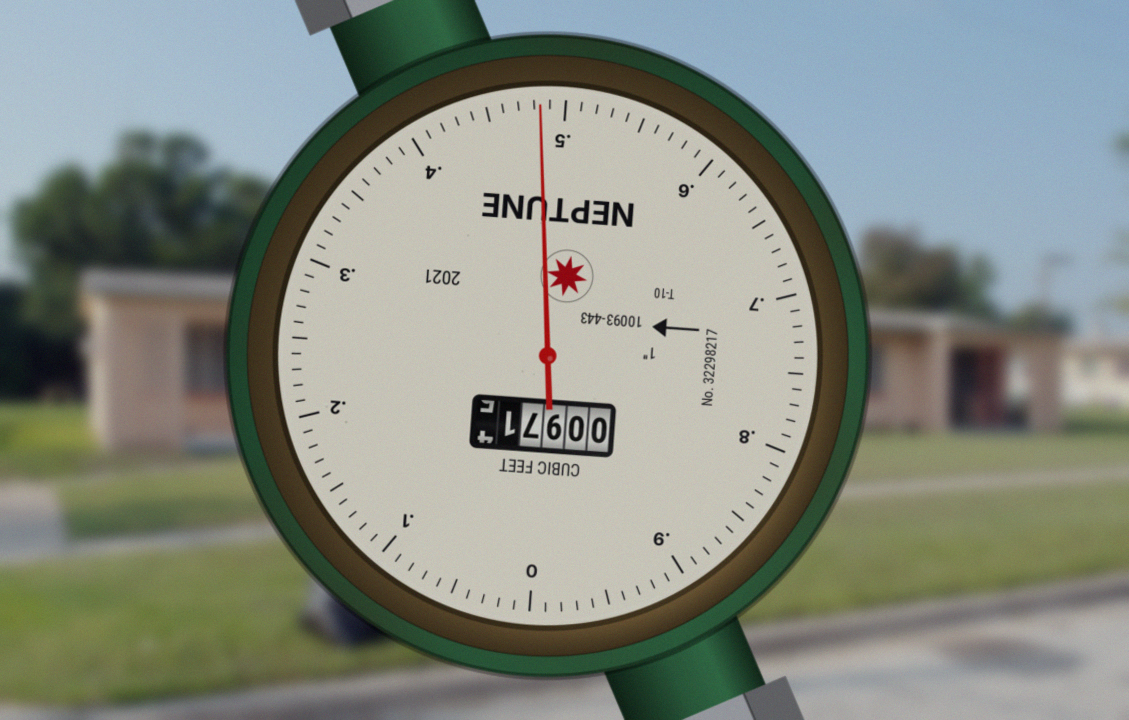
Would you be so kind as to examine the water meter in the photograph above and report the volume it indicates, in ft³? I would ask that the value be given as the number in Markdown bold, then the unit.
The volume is **9714.48** ft³
